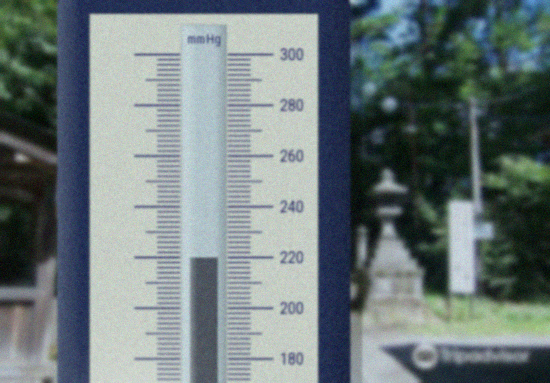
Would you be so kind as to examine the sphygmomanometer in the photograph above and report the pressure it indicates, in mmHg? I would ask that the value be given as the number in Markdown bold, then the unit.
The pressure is **220** mmHg
